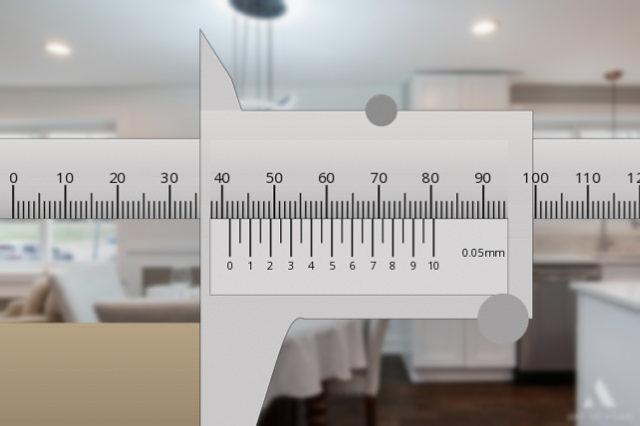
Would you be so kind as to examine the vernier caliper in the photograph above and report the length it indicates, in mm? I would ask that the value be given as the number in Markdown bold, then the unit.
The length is **41.5** mm
